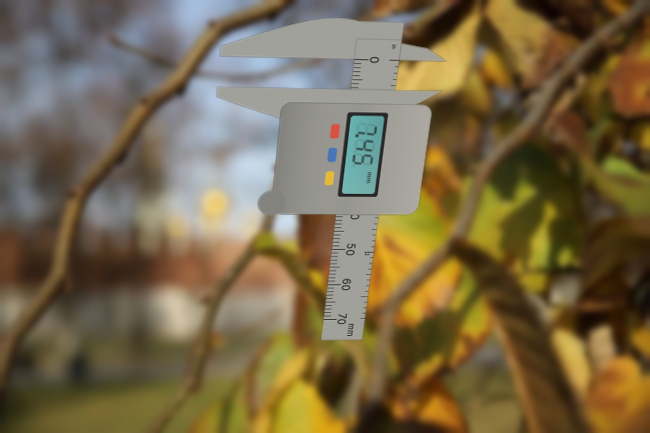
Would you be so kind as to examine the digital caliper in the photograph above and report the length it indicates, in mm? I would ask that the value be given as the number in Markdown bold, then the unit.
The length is **7.45** mm
